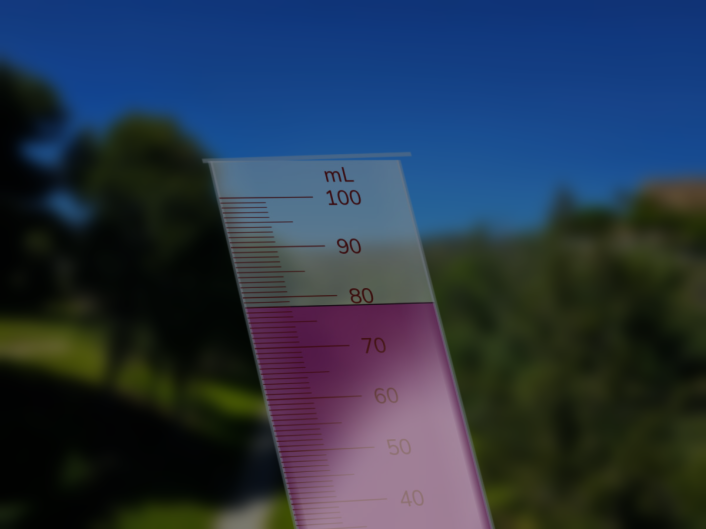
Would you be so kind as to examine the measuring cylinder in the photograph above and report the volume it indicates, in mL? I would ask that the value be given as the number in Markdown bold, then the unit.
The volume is **78** mL
